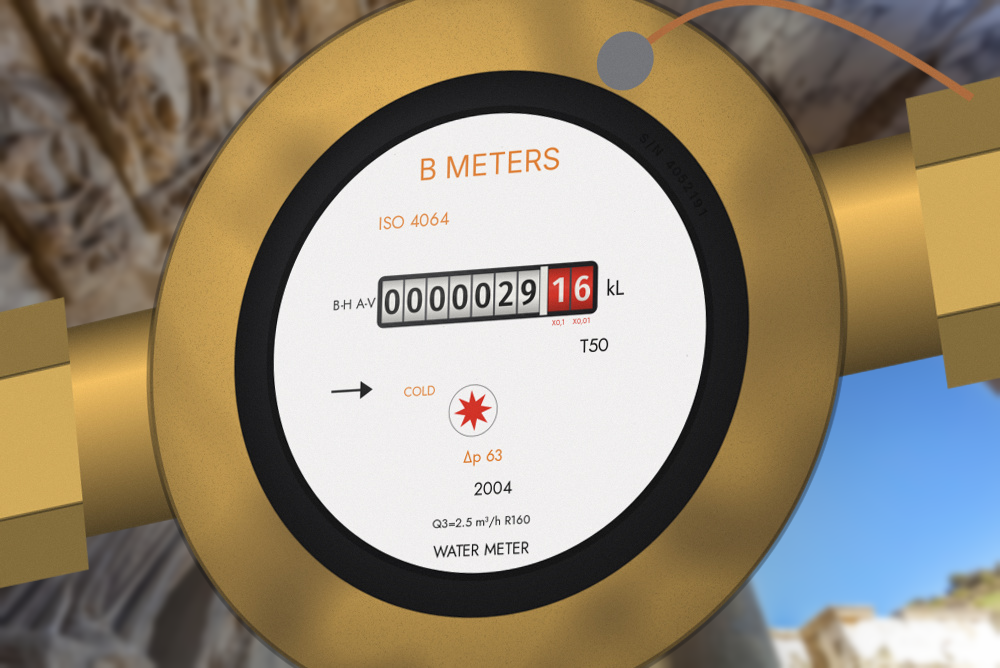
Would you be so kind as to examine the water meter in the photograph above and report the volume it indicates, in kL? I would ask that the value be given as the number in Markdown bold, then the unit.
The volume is **29.16** kL
